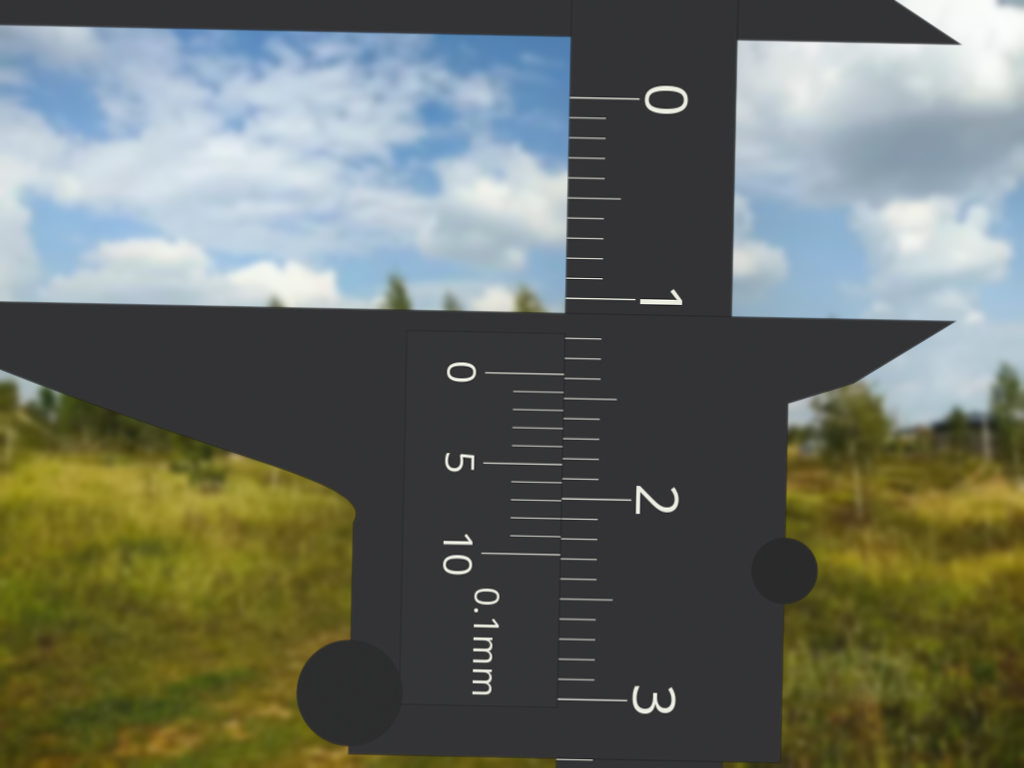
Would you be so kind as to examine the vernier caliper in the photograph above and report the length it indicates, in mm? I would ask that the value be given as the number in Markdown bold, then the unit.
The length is **13.8** mm
